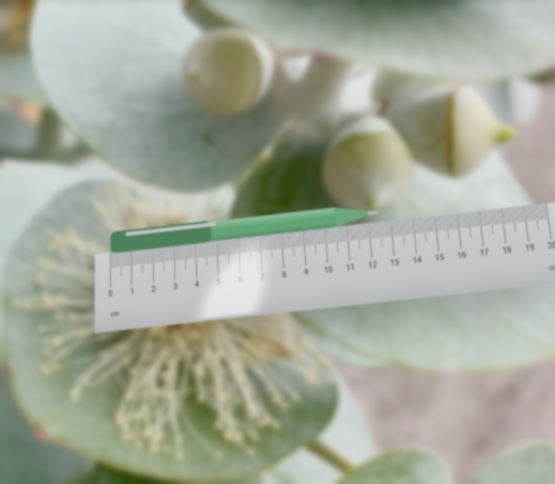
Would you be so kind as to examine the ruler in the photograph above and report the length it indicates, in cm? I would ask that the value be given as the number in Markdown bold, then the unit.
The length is **12.5** cm
